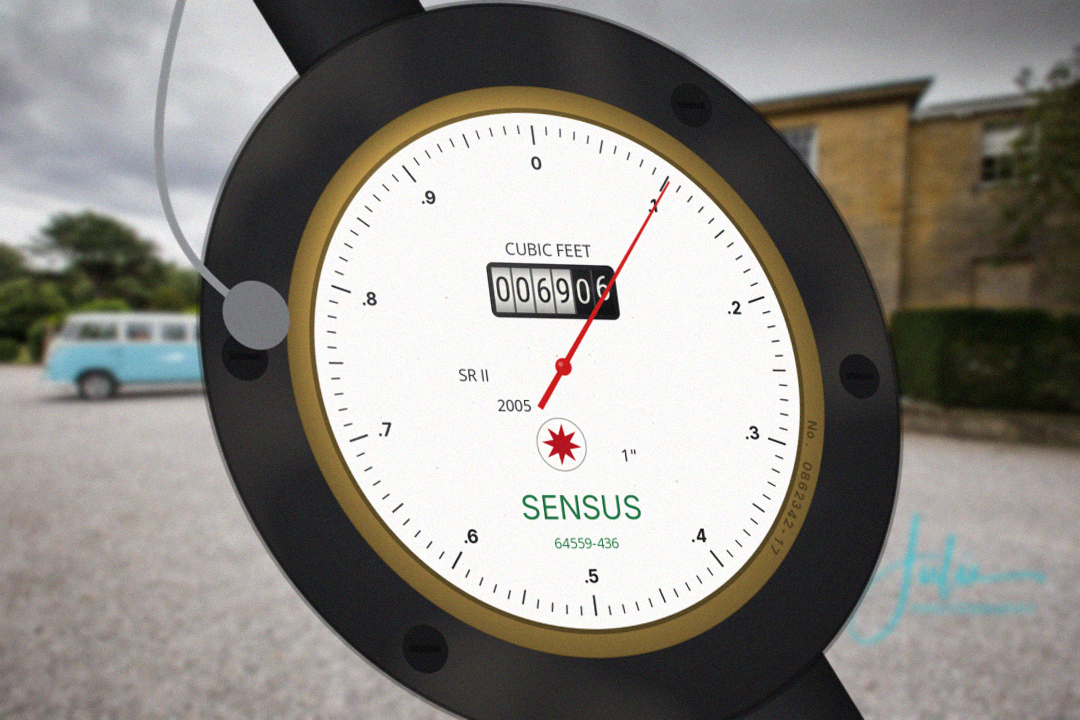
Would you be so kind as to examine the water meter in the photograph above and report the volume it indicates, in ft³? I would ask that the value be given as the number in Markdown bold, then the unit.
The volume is **6906.10** ft³
